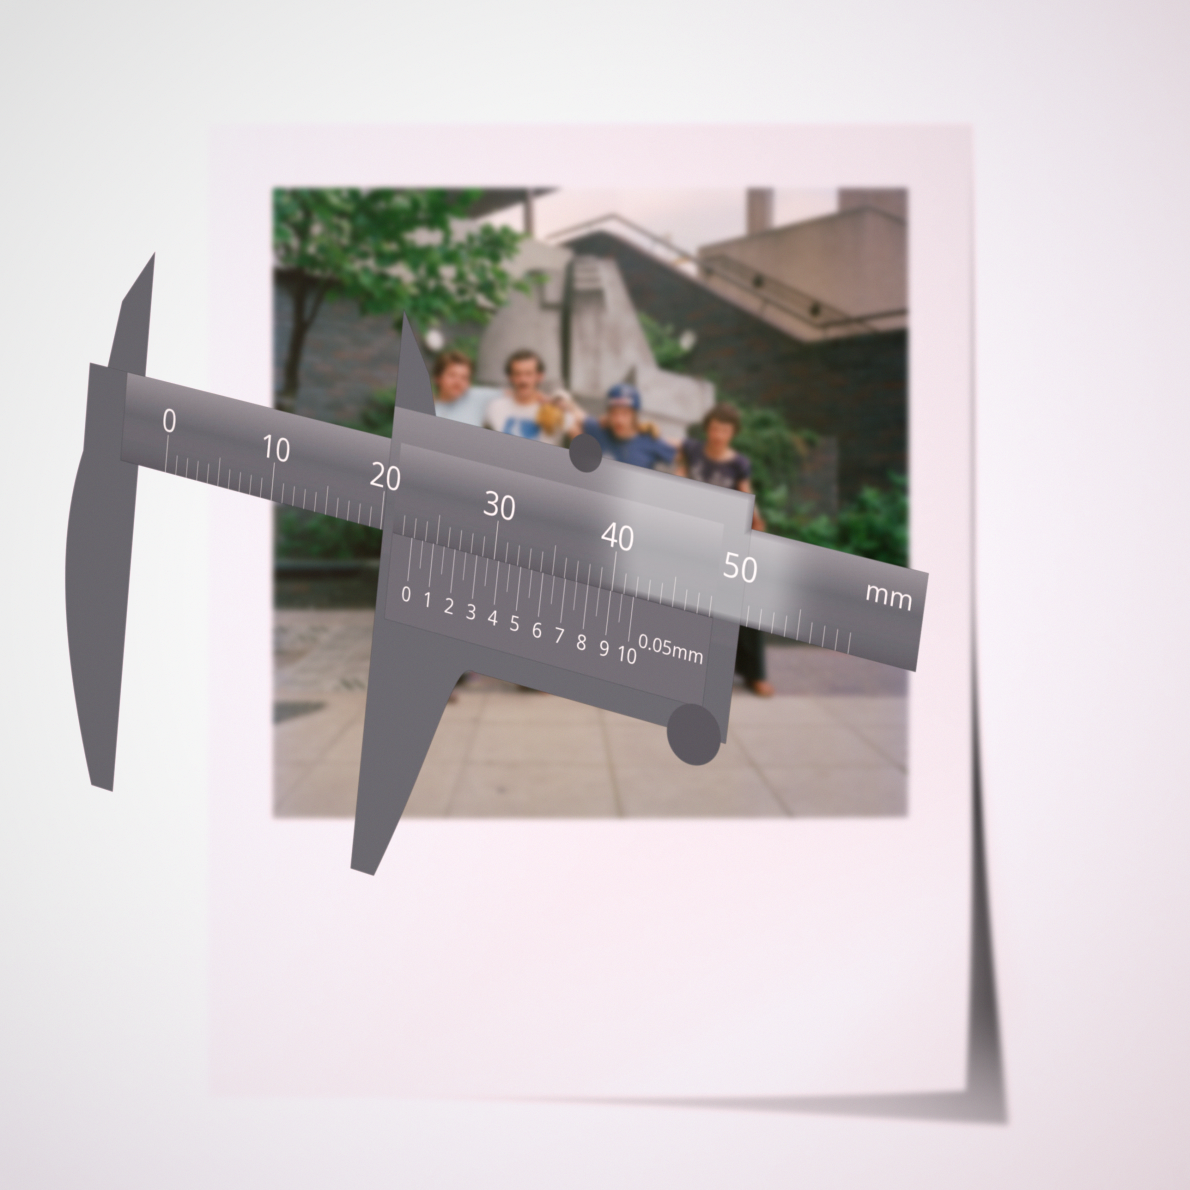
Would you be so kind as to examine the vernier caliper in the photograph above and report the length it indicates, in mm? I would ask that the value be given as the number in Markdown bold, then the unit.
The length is **22.8** mm
